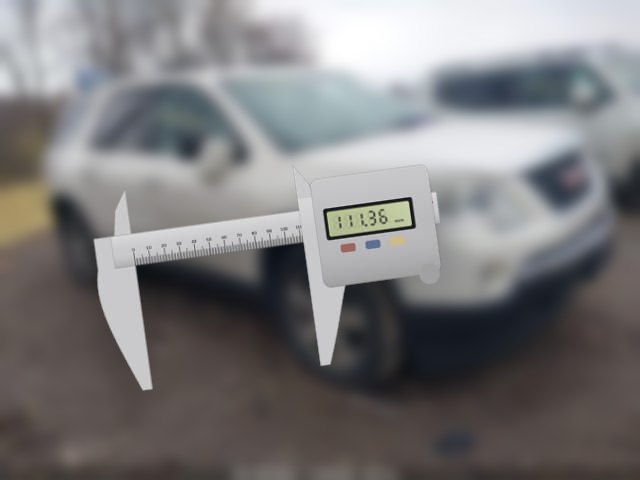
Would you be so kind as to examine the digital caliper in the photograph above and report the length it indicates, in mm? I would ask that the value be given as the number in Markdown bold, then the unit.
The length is **111.36** mm
